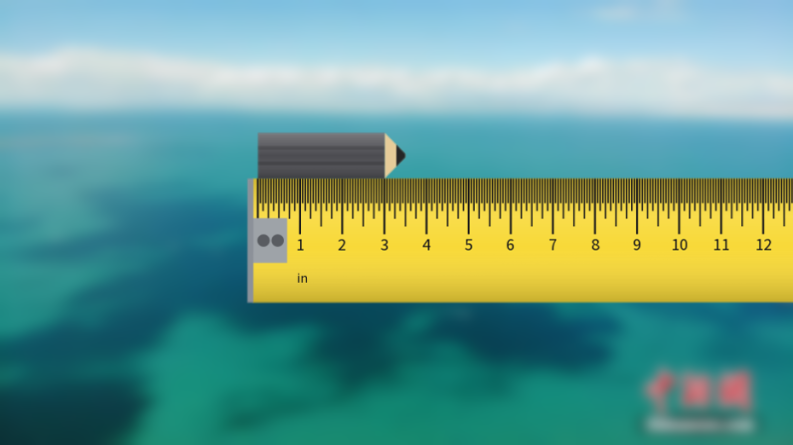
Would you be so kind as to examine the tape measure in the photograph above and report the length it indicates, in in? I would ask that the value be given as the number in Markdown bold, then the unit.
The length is **3.5** in
